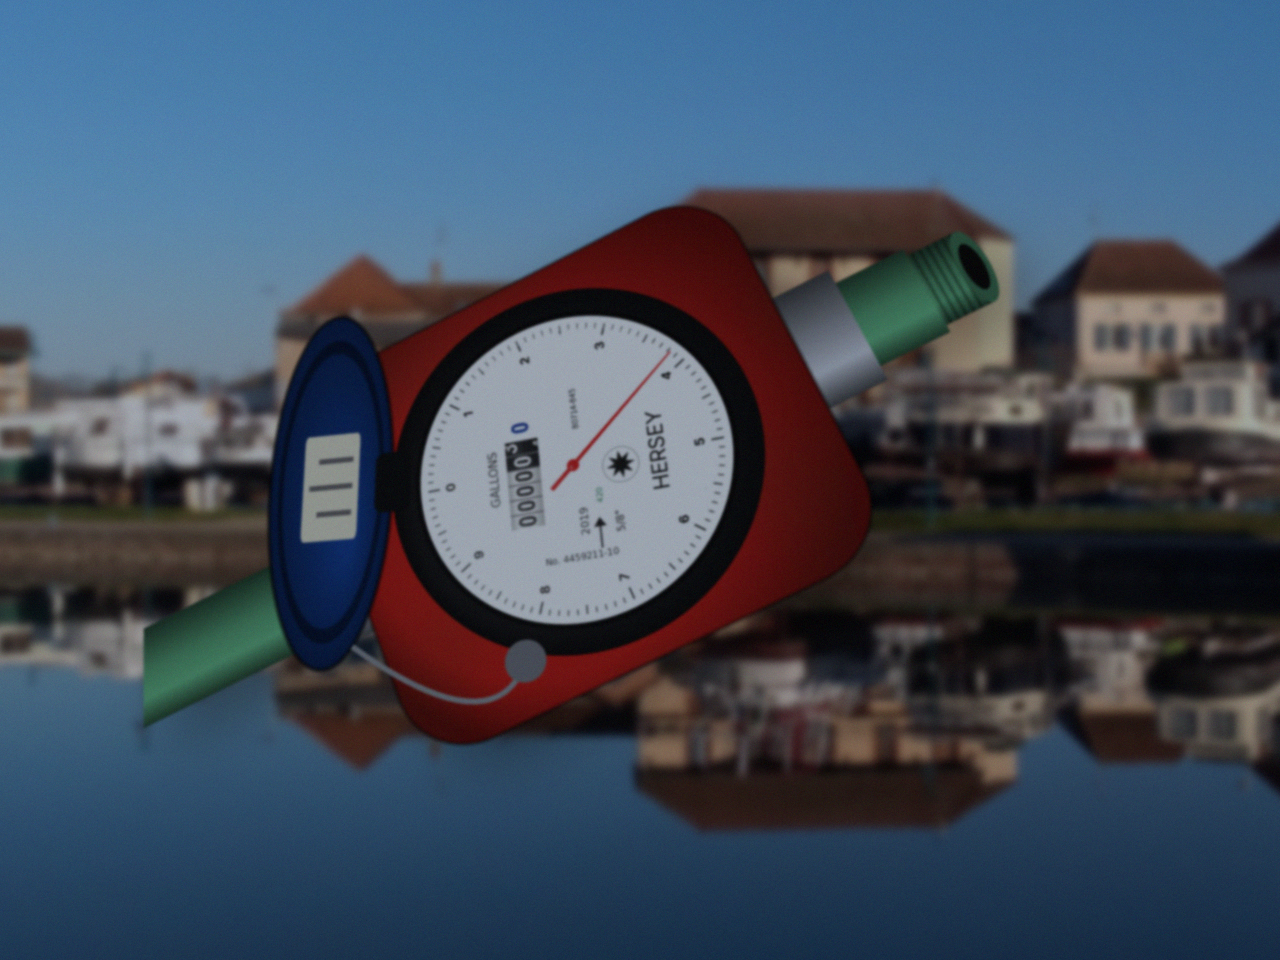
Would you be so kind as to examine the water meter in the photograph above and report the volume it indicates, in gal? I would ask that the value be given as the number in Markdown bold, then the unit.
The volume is **33.8** gal
